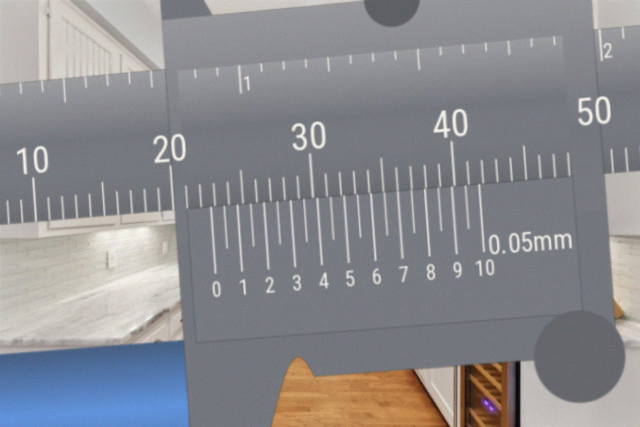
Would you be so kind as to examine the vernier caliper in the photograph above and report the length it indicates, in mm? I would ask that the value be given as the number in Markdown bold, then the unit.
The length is **22.7** mm
